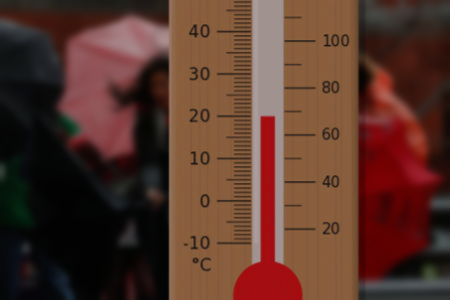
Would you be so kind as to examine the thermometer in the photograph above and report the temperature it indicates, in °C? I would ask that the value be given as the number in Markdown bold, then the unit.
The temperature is **20** °C
